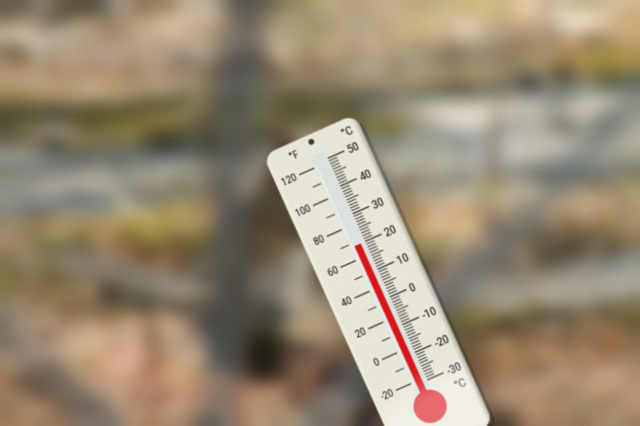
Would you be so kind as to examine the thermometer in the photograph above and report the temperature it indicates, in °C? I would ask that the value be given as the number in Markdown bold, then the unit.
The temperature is **20** °C
